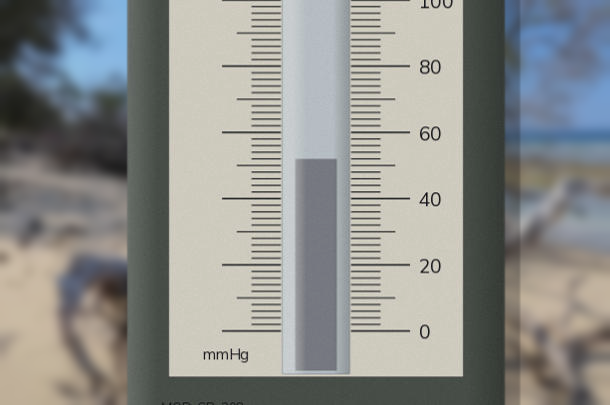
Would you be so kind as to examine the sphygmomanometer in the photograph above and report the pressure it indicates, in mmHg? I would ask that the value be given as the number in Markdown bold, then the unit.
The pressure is **52** mmHg
